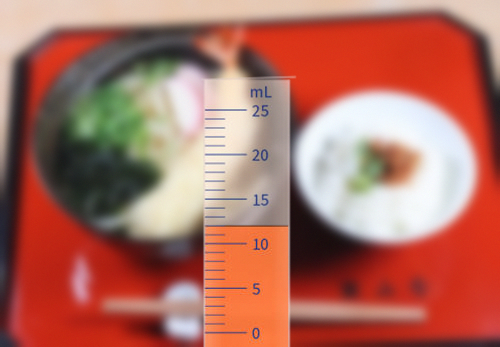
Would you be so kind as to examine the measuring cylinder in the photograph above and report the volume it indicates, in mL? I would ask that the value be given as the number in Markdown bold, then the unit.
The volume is **12** mL
